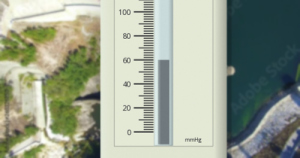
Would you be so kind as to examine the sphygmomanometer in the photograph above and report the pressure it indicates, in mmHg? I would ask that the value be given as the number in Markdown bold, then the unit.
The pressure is **60** mmHg
